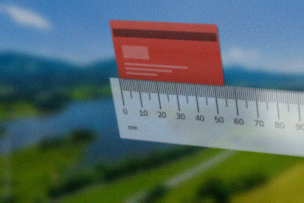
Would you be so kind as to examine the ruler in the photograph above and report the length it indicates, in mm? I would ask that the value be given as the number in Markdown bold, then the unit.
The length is **55** mm
